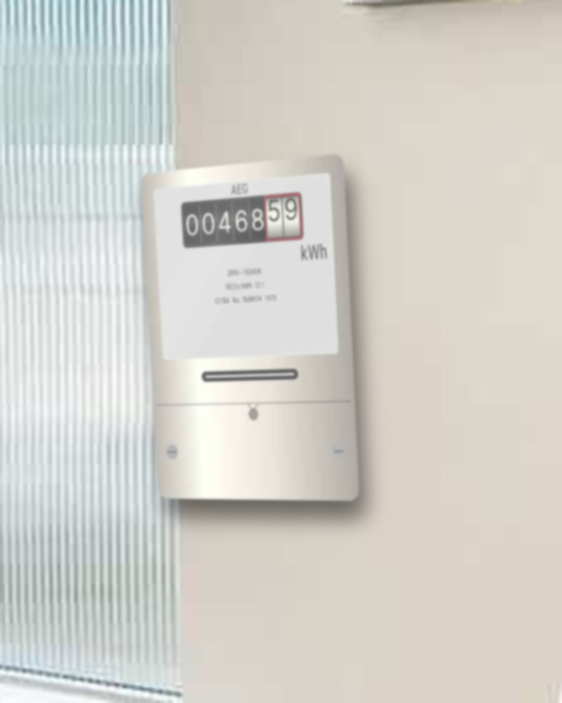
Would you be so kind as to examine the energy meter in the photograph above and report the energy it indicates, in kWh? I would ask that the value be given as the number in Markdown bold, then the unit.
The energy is **468.59** kWh
